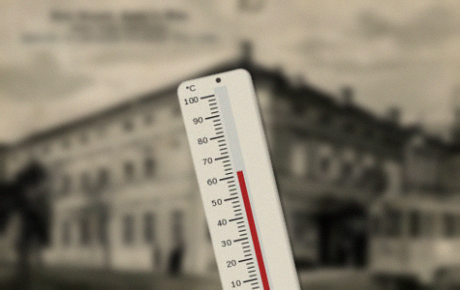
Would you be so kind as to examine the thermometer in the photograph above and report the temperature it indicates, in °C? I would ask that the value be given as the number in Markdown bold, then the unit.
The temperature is **62** °C
